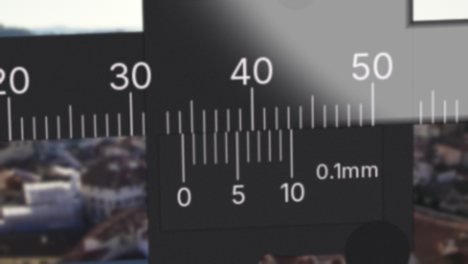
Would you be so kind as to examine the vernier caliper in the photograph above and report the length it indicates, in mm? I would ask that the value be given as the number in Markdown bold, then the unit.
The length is **34.2** mm
